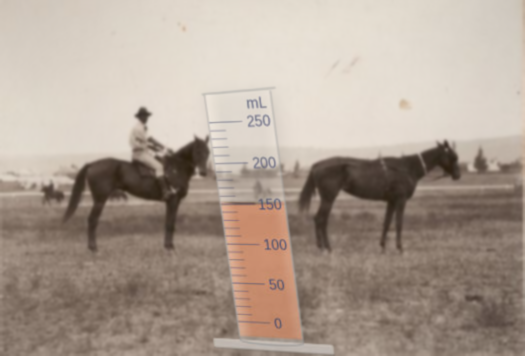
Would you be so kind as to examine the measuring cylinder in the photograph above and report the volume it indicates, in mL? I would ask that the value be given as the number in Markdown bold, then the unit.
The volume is **150** mL
